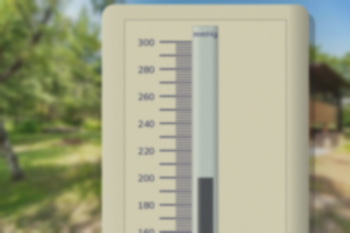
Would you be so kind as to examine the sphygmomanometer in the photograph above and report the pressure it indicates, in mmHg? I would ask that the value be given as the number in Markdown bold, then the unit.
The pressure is **200** mmHg
